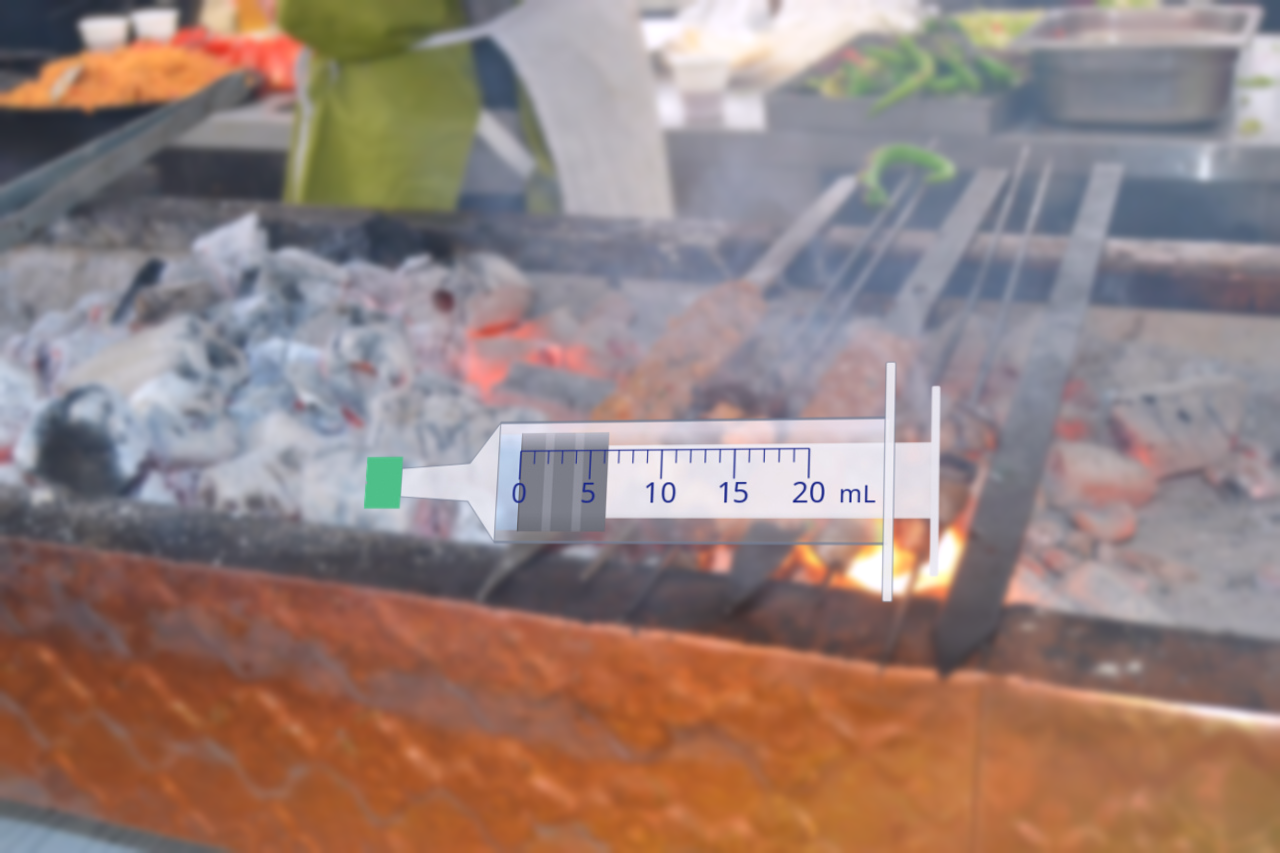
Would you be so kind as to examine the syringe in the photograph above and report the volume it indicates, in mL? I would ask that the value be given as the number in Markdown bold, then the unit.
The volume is **0** mL
